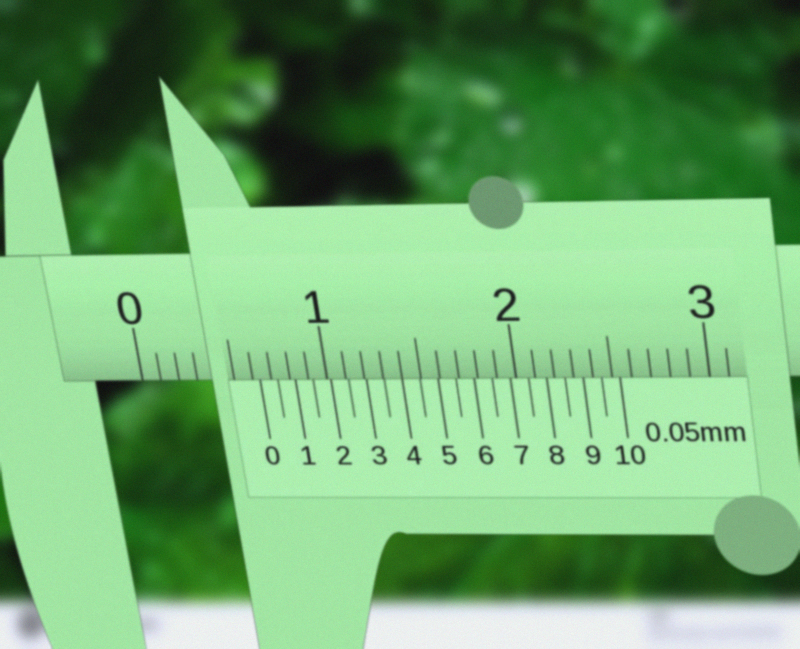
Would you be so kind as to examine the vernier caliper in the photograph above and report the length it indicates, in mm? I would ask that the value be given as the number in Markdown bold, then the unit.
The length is **6.4** mm
